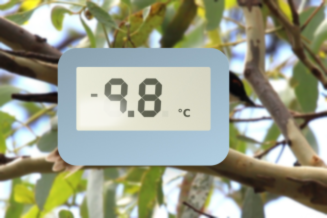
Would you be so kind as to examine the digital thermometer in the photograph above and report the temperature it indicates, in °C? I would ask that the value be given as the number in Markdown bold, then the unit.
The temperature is **-9.8** °C
